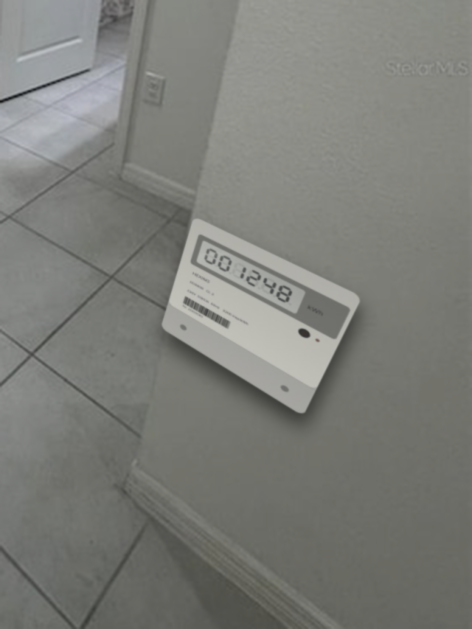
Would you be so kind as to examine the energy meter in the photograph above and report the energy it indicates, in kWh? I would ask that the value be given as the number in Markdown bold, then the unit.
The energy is **1248** kWh
